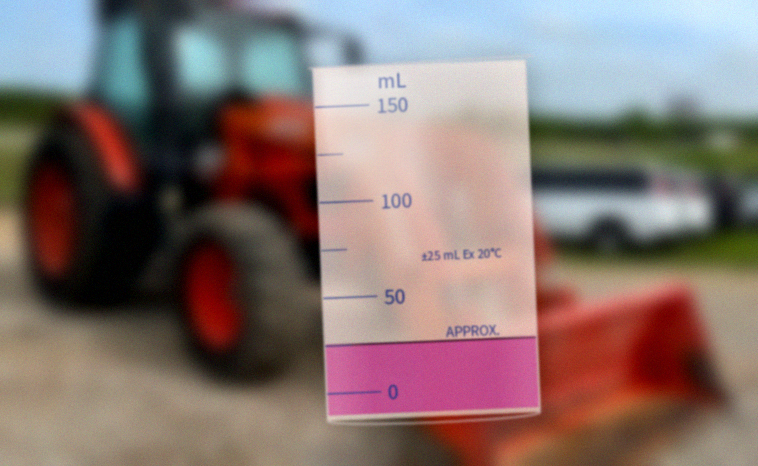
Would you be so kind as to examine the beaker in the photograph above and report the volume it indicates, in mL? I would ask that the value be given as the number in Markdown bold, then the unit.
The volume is **25** mL
